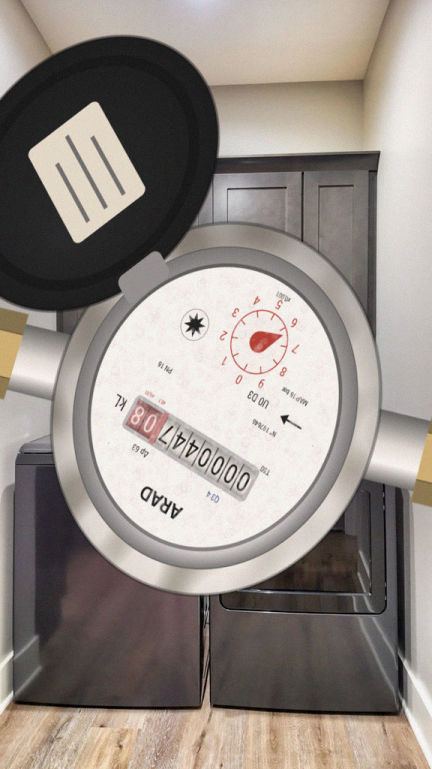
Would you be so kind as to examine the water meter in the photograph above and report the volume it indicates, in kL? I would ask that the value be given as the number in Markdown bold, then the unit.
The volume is **447.086** kL
